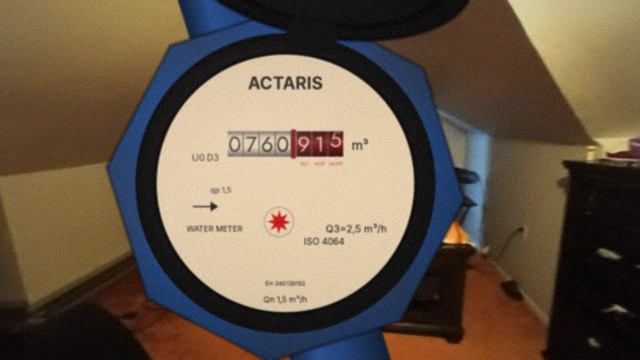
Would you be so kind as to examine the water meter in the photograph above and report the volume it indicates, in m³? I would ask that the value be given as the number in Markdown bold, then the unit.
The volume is **760.915** m³
